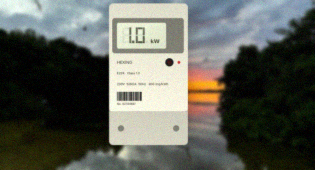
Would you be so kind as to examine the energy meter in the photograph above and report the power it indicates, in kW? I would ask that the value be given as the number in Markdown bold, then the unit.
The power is **1.0** kW
